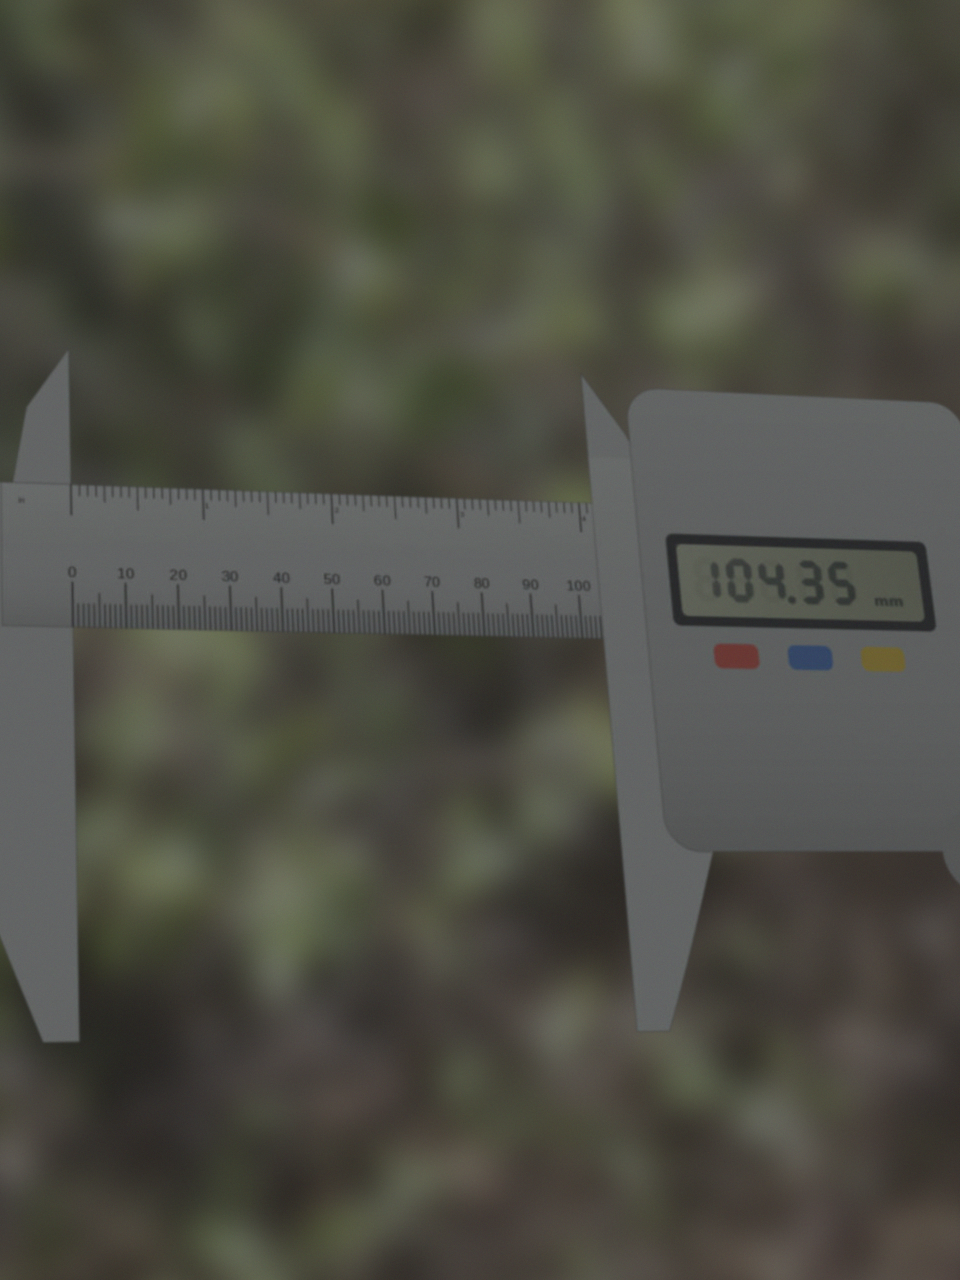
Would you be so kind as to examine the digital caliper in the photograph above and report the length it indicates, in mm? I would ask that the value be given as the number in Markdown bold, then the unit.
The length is **104.35** mm
